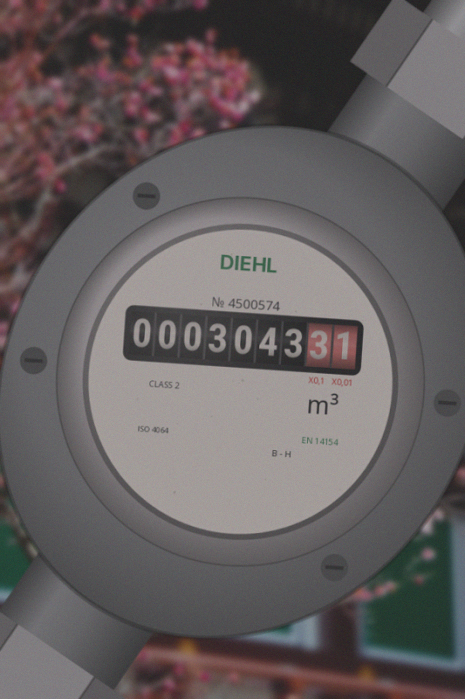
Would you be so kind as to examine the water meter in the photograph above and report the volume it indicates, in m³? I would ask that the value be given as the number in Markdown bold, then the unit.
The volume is **3043.31** m³
